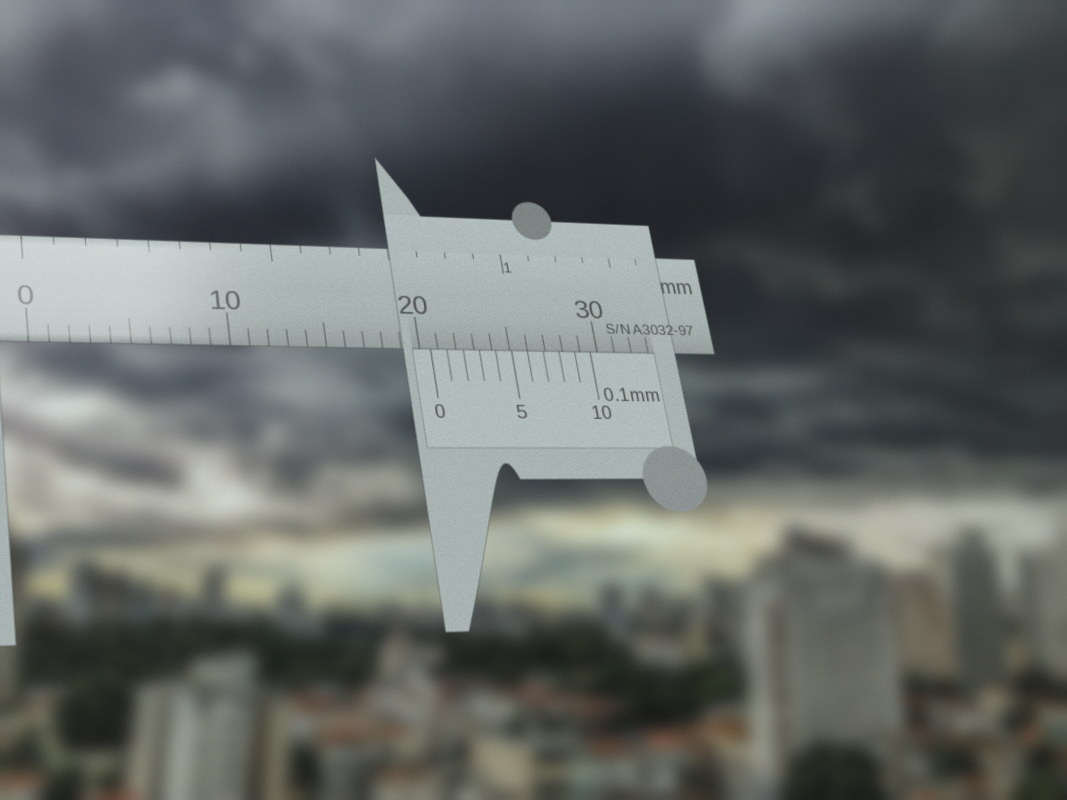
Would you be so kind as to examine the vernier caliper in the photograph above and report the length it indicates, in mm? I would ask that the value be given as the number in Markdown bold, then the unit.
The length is **20.6** mm
